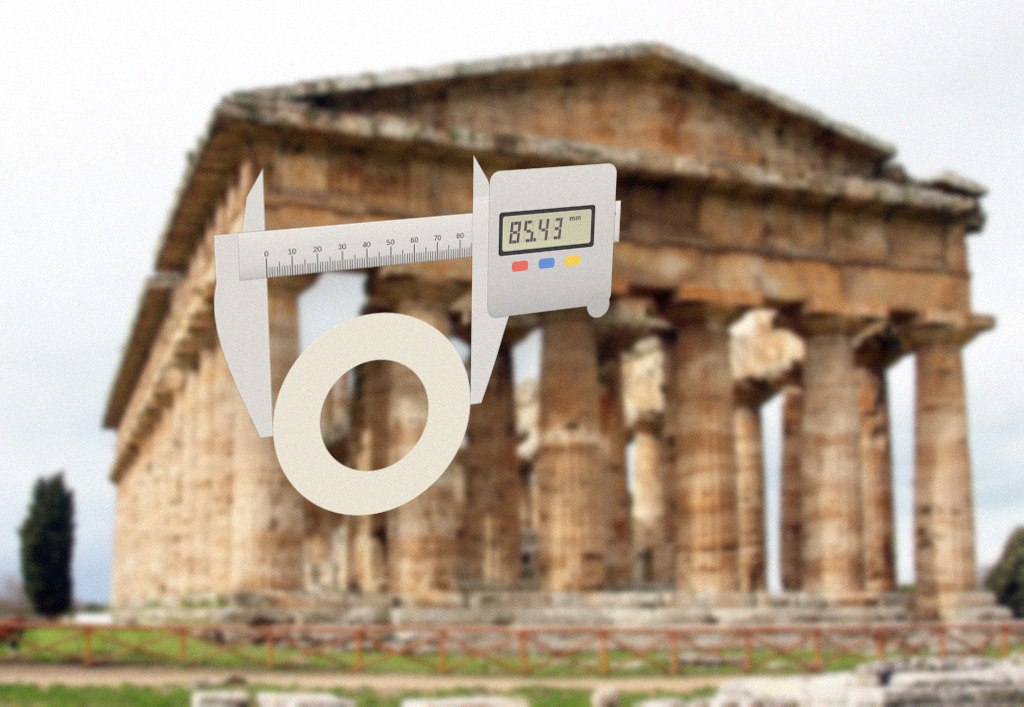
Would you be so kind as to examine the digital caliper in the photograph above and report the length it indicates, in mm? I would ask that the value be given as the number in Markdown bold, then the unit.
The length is **85.43** mm
